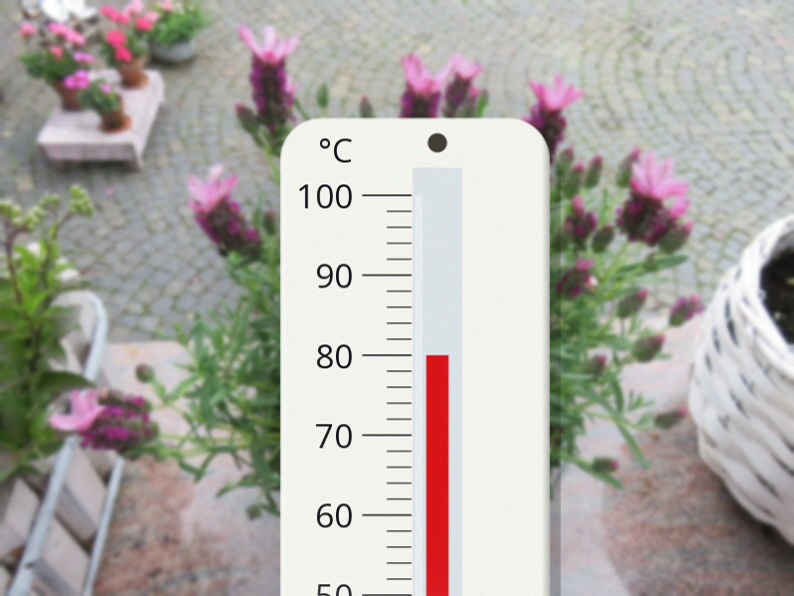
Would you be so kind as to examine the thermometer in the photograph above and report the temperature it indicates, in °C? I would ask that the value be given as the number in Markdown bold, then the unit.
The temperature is **80** °C
